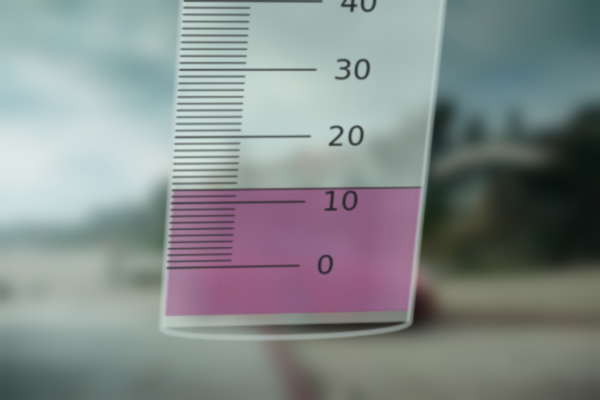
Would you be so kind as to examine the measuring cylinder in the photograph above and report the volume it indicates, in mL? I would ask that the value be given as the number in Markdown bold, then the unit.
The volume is **12** mL
